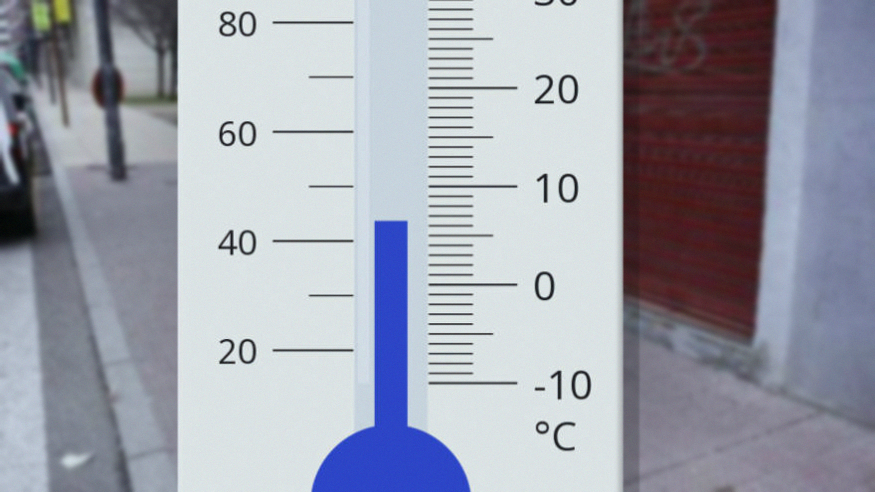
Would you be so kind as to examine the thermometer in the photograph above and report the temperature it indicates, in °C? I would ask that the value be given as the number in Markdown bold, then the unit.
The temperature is **6.5** °C
